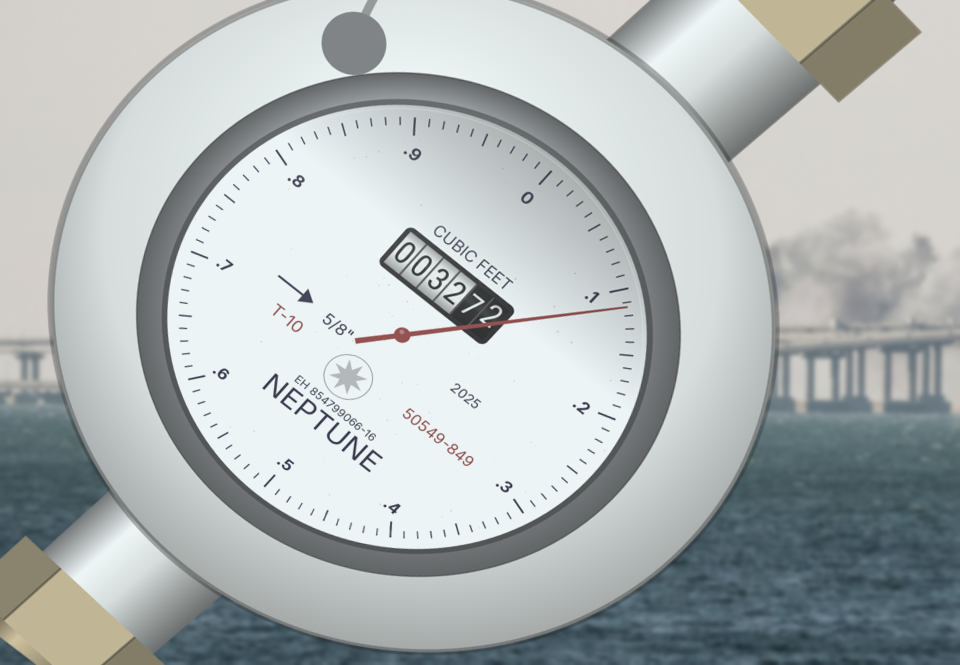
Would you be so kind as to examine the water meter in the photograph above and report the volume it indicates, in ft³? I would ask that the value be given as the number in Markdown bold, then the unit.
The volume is **3272.11** ft³
